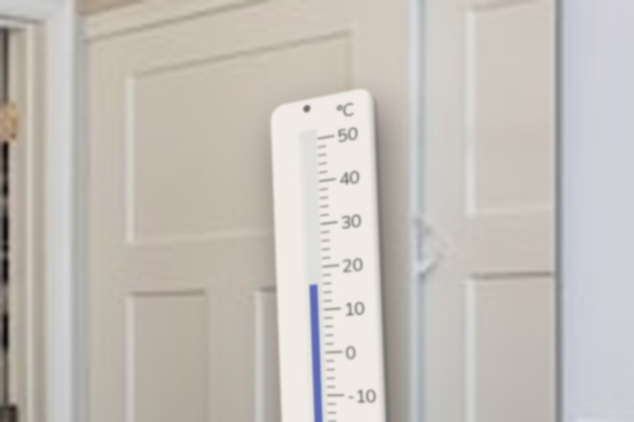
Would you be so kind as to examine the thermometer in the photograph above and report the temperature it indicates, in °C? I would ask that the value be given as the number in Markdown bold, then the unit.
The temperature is **16** °C
